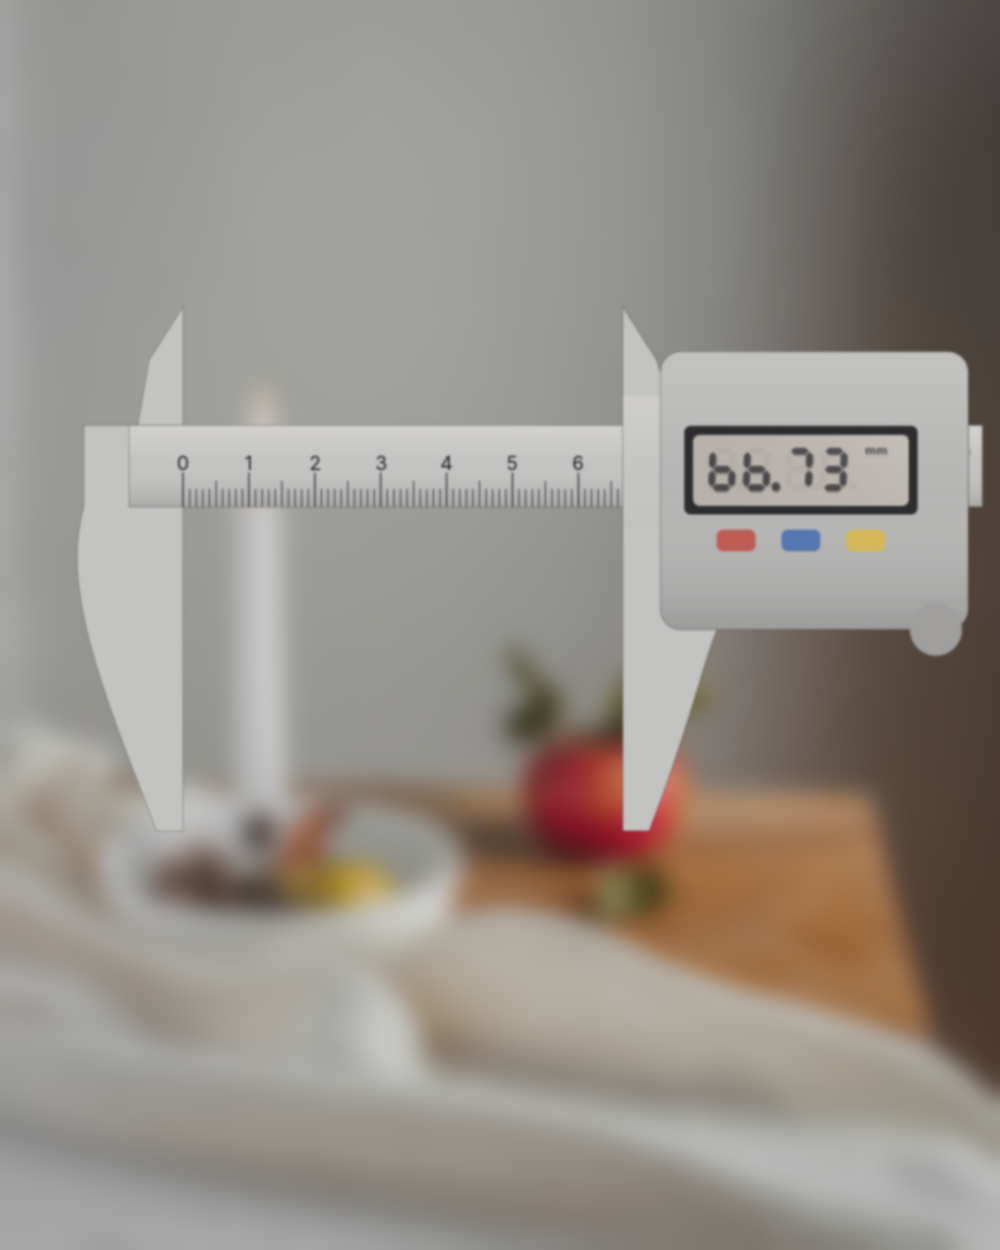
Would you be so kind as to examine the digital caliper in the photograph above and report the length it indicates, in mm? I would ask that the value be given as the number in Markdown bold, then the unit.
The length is **66.73** mm
